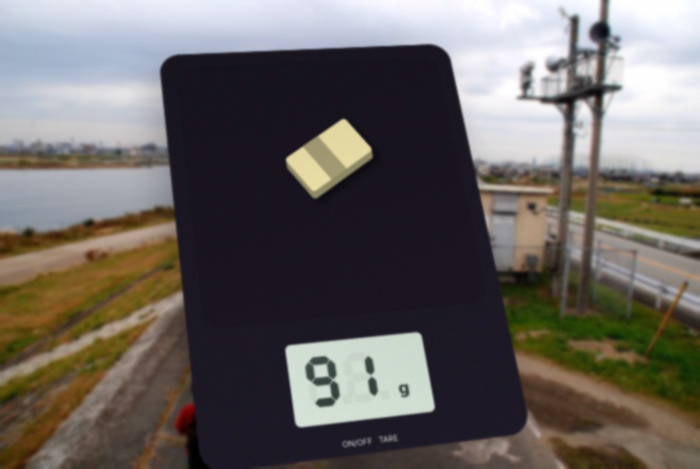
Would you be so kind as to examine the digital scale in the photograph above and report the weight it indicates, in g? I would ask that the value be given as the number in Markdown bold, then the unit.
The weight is **91** g
